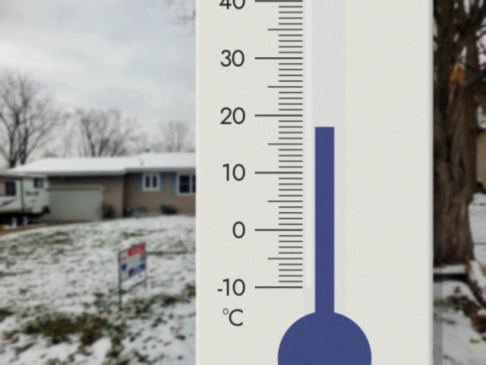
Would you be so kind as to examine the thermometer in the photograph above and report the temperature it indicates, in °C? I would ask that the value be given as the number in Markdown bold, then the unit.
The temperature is **18** °C
